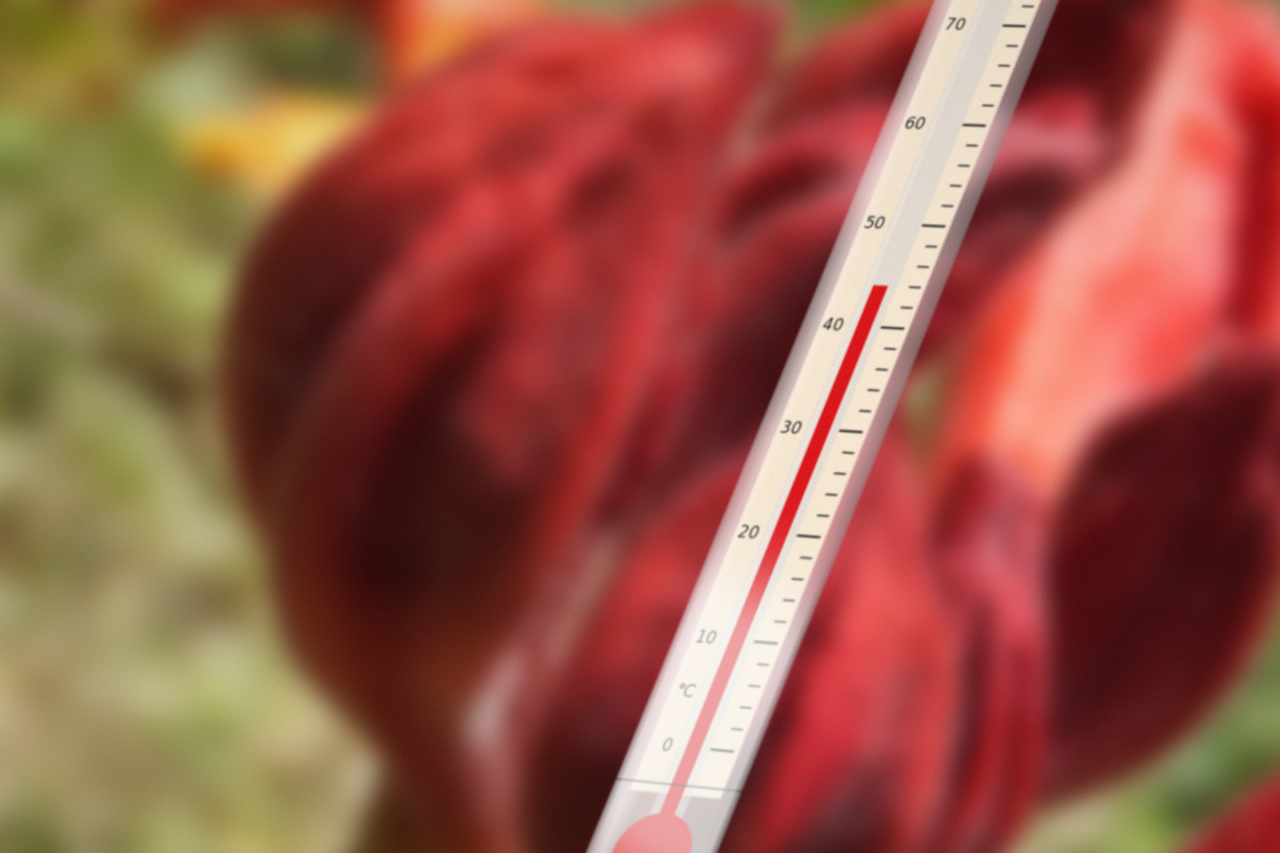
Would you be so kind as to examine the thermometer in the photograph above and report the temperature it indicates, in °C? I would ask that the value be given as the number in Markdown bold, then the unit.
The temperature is **44** °C
